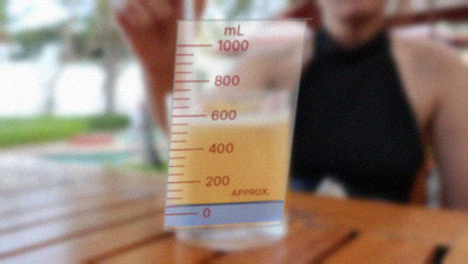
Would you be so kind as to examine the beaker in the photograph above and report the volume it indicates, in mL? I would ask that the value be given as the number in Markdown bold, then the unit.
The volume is **50** mL
